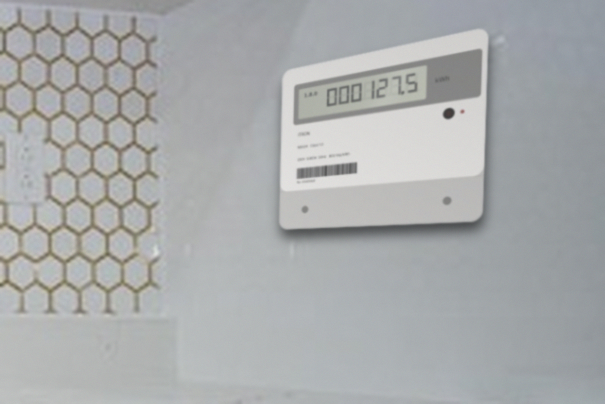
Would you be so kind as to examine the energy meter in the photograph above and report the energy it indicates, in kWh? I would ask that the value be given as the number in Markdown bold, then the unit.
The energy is **127.5** kWh
